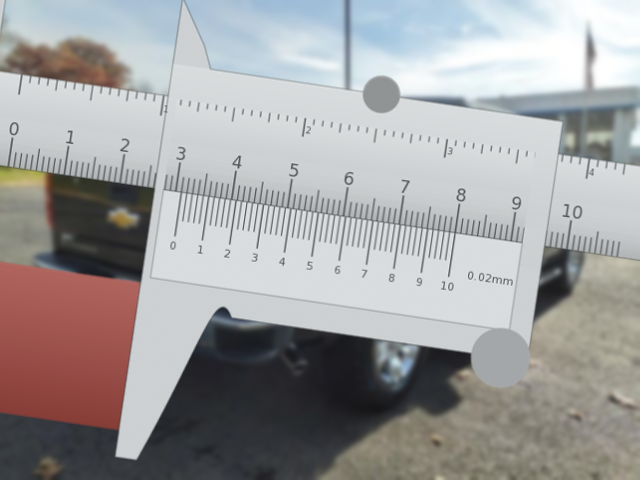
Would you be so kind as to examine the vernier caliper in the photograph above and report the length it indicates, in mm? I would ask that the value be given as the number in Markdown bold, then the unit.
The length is **31.0** mm
